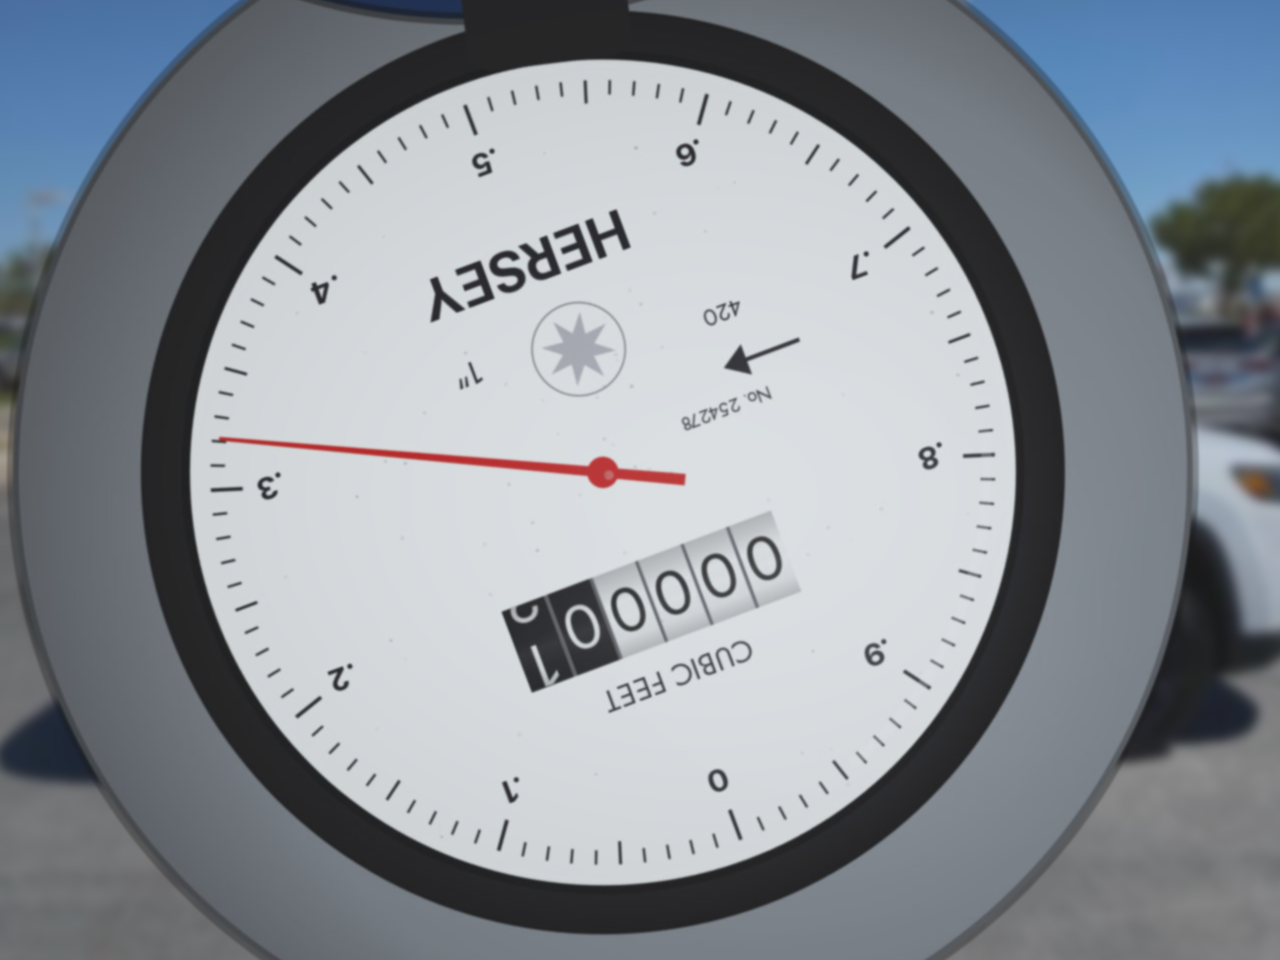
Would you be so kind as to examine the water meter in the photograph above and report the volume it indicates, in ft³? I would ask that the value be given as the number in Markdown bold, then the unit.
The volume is **1.32** ft³
